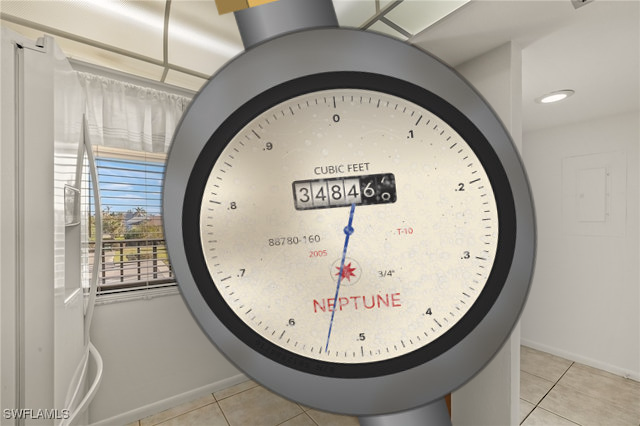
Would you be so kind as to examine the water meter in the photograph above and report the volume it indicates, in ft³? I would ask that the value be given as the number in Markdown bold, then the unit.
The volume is **348467.54** ft³
